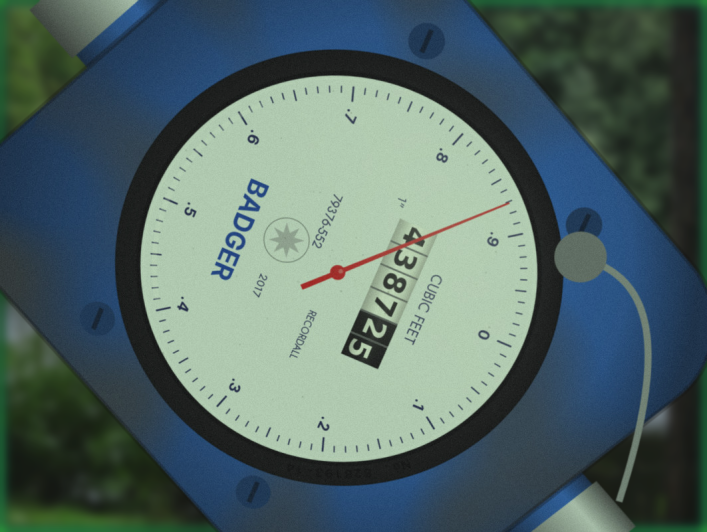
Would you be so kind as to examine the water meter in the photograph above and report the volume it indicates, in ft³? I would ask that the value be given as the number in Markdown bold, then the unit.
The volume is **438724.87** ft³
